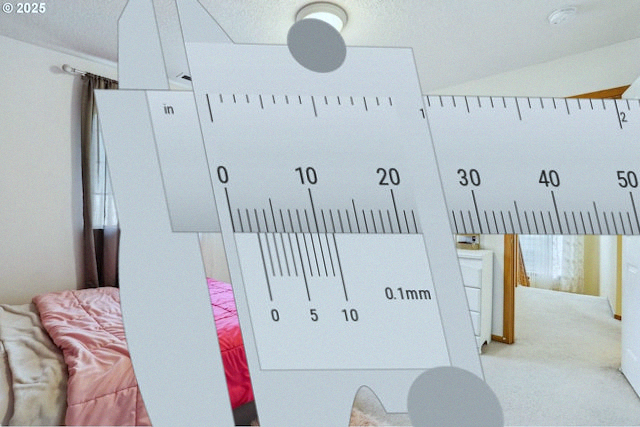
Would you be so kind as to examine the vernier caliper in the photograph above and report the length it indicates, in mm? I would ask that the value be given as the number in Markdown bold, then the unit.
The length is **2.8** mm
